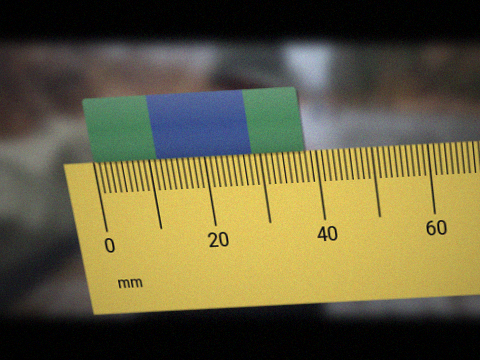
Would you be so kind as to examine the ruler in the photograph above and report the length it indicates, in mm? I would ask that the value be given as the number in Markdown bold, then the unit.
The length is **38** mm
